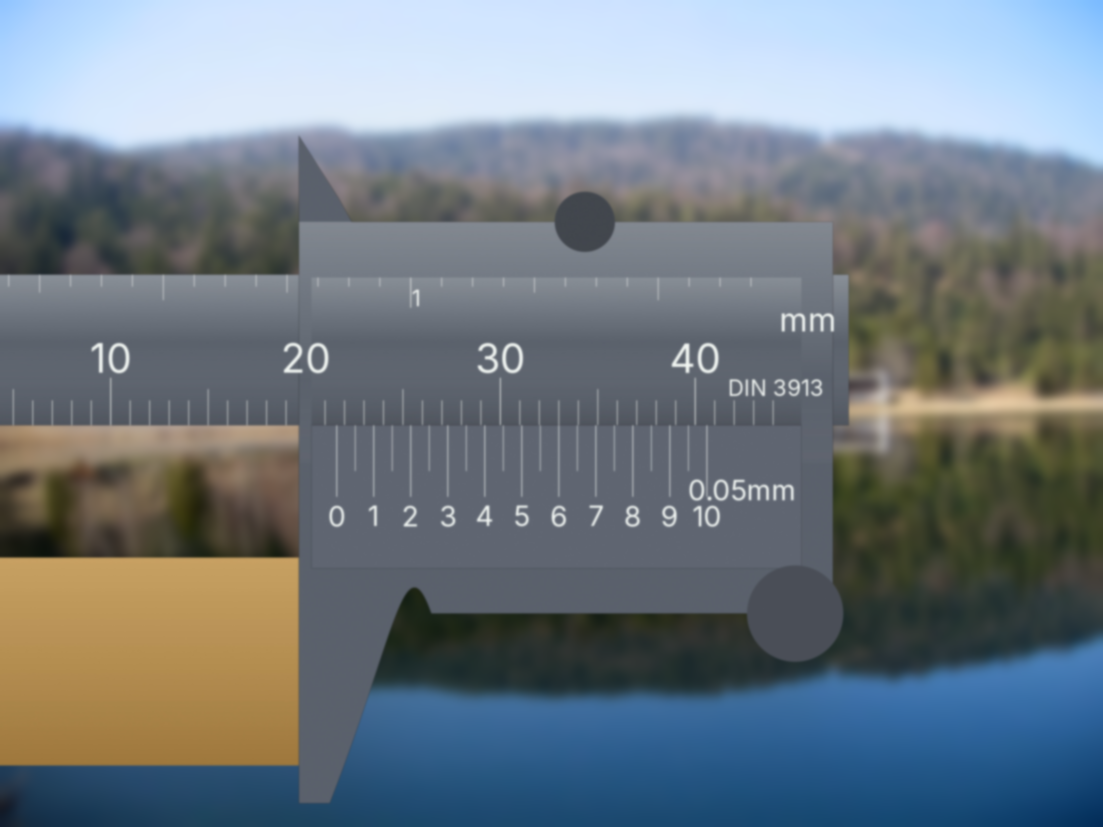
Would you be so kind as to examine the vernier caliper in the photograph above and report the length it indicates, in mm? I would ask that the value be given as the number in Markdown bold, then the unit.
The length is **21.6** mm
